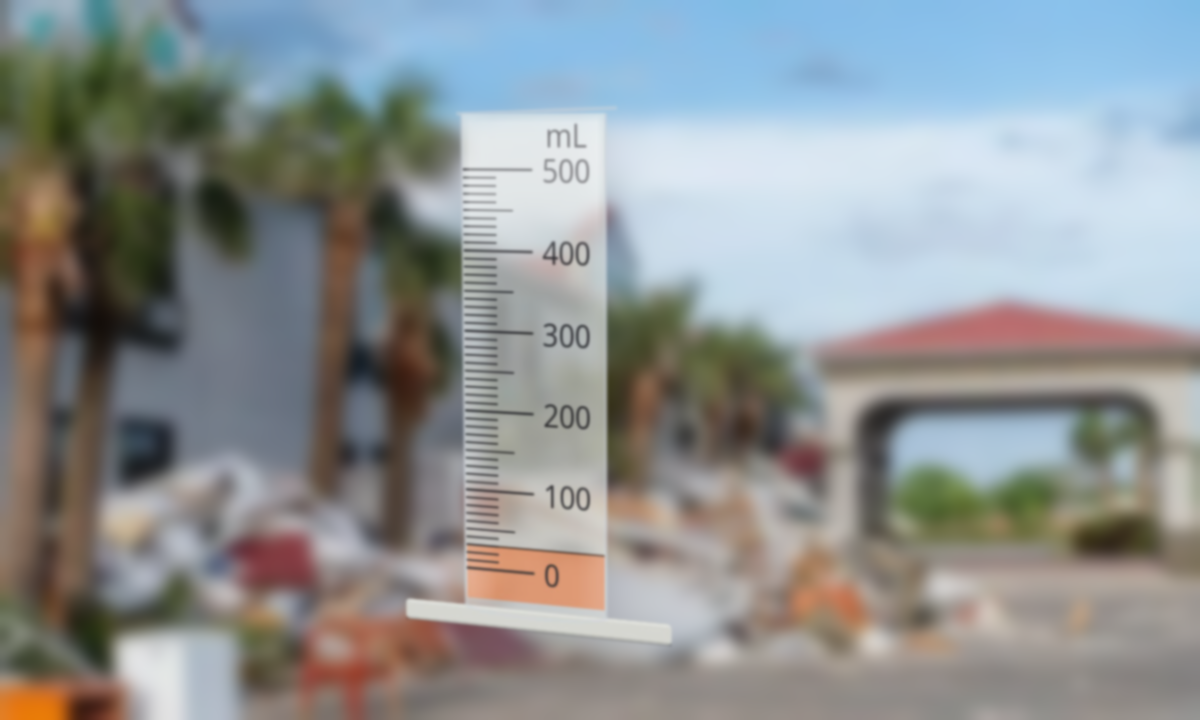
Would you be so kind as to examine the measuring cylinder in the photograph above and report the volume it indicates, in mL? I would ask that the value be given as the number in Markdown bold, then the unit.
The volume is **30** mL
